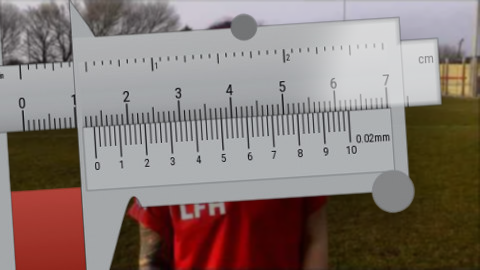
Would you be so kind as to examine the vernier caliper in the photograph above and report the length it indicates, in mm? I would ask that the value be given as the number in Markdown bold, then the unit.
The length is **13.5** mm
